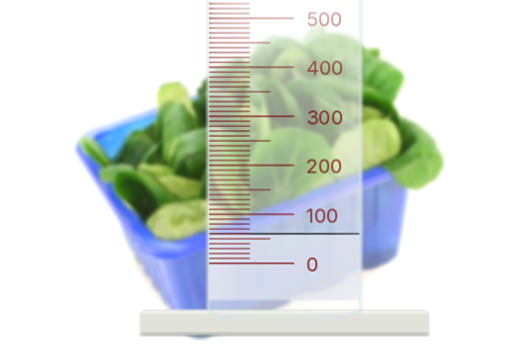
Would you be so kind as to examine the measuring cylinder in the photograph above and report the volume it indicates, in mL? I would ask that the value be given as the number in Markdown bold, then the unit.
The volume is **60** mL
